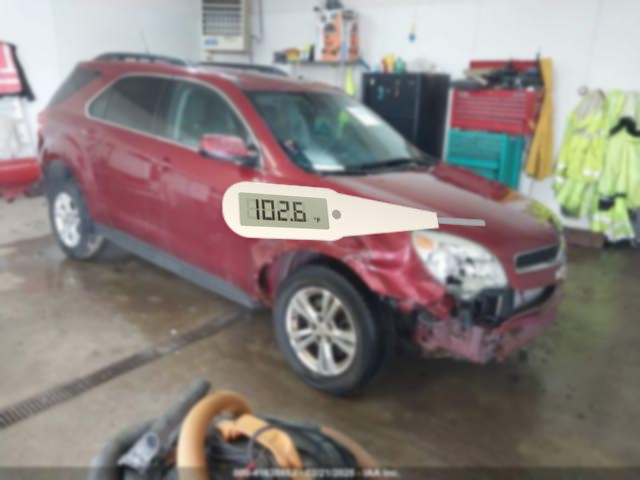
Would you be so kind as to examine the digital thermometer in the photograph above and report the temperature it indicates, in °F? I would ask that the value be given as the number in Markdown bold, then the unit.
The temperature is **102.6** °F
